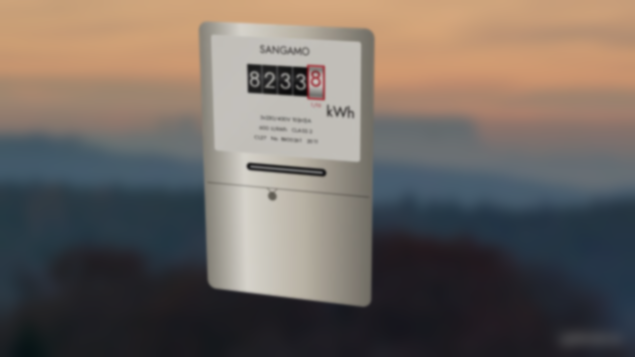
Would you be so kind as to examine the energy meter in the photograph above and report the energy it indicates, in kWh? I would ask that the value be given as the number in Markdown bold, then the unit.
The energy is **8233.8** kWh
